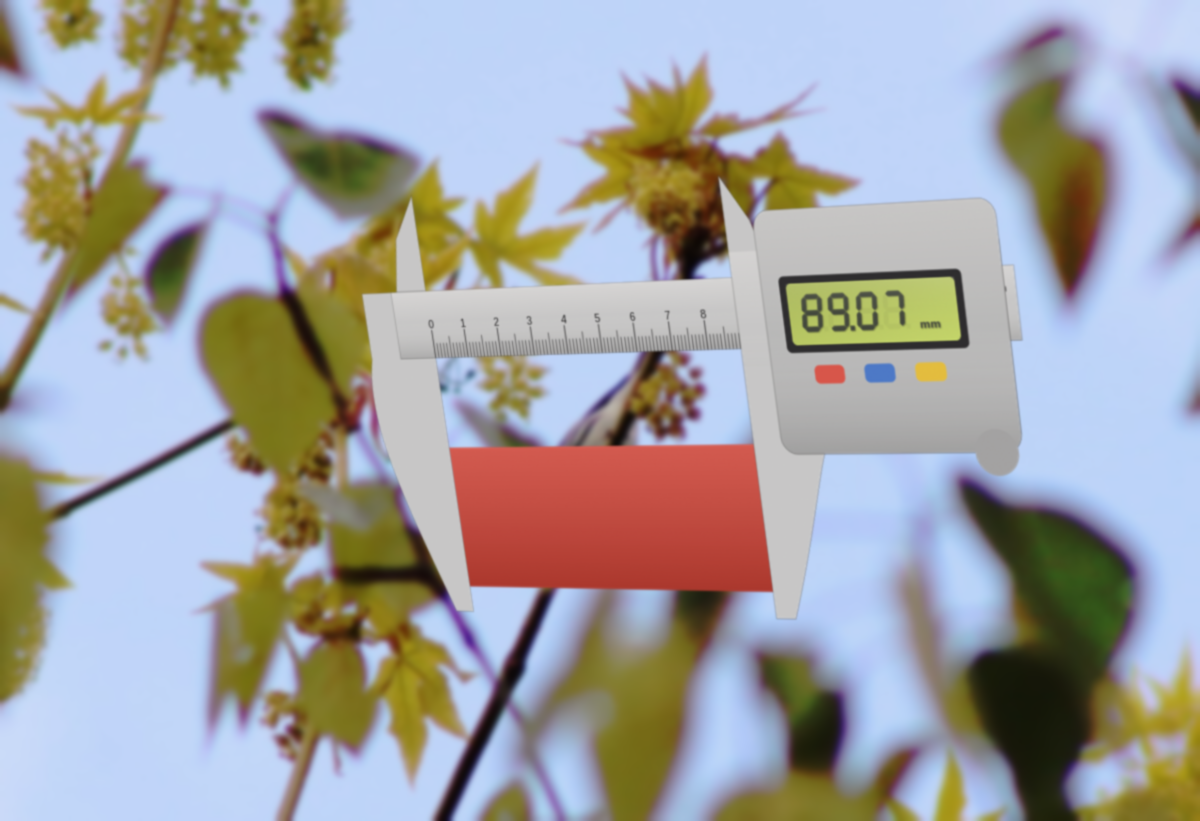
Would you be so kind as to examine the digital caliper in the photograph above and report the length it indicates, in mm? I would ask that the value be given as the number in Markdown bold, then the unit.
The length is **89.07** mm
